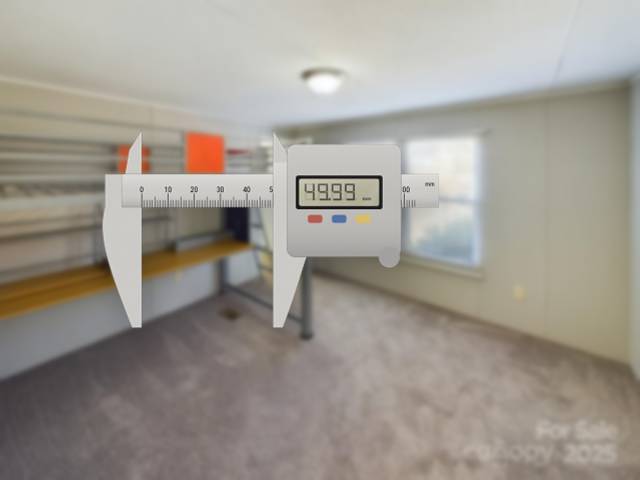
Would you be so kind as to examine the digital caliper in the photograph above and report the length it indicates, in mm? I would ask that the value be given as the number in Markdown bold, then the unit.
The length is **49.99** mm
